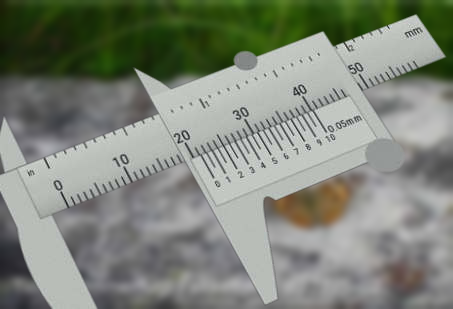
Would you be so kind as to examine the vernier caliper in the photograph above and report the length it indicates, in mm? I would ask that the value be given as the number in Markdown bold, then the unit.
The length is **21.2** mm
